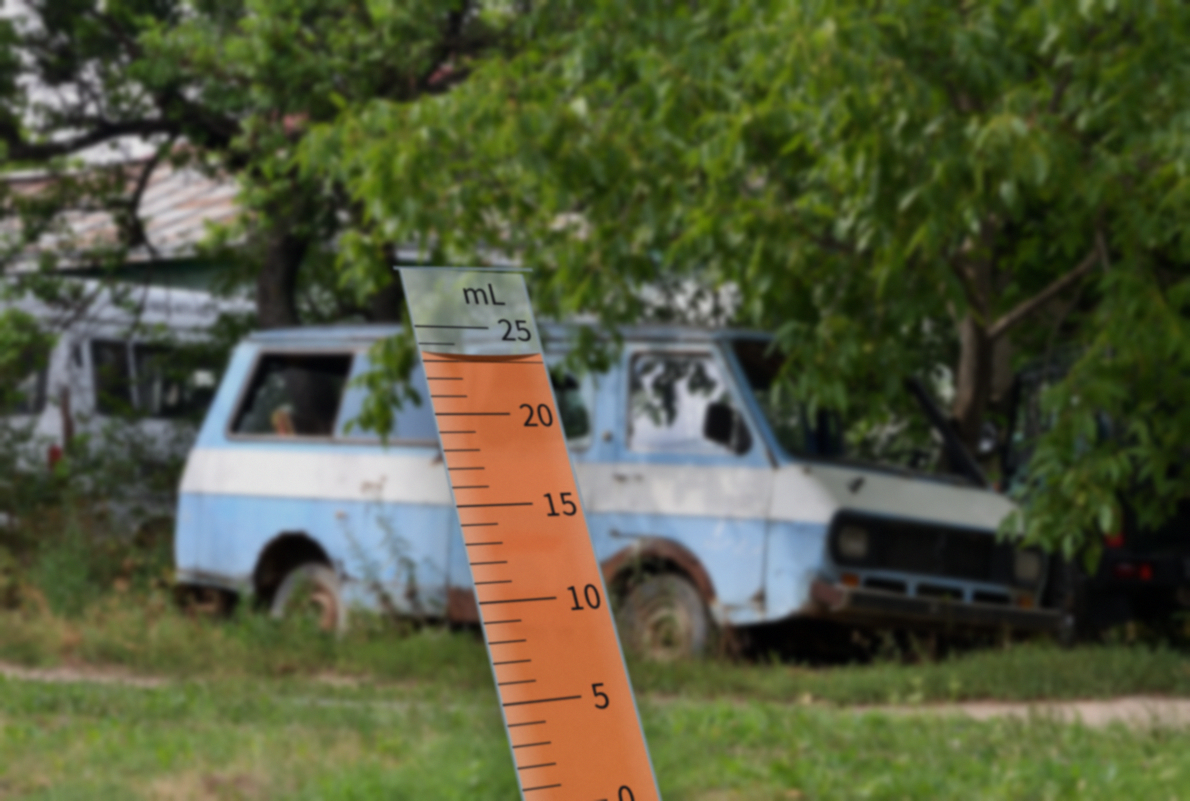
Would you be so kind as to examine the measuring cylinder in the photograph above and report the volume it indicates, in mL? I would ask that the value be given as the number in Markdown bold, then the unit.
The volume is **23** mL
